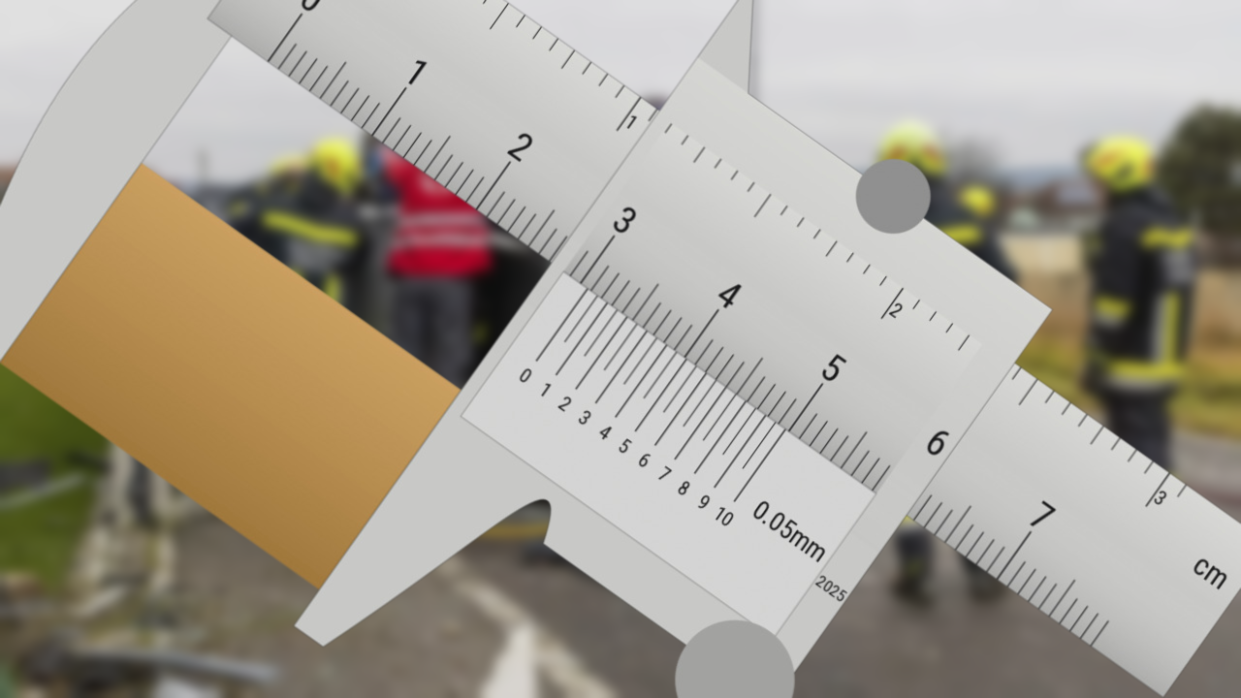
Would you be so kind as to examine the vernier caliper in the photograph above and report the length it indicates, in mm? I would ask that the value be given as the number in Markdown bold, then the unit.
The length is **30.7** mm
